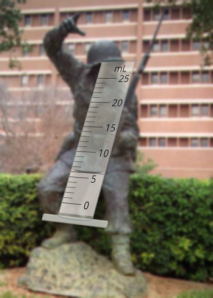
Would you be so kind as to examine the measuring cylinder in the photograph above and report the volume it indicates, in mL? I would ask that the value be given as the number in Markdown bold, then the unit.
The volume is **6** mL
